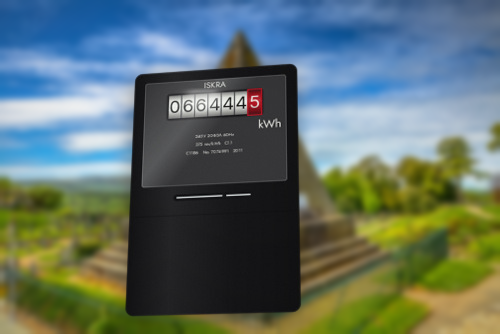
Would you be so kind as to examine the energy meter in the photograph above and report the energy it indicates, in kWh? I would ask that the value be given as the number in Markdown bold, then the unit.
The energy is **66444.5** kWh
